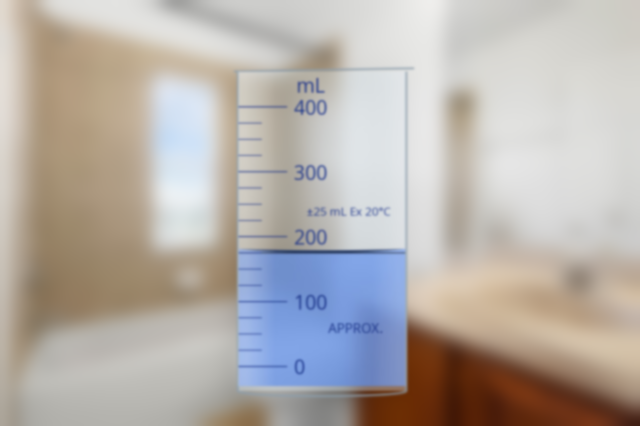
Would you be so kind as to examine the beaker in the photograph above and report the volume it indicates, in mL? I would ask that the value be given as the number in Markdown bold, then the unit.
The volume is **175** mL
